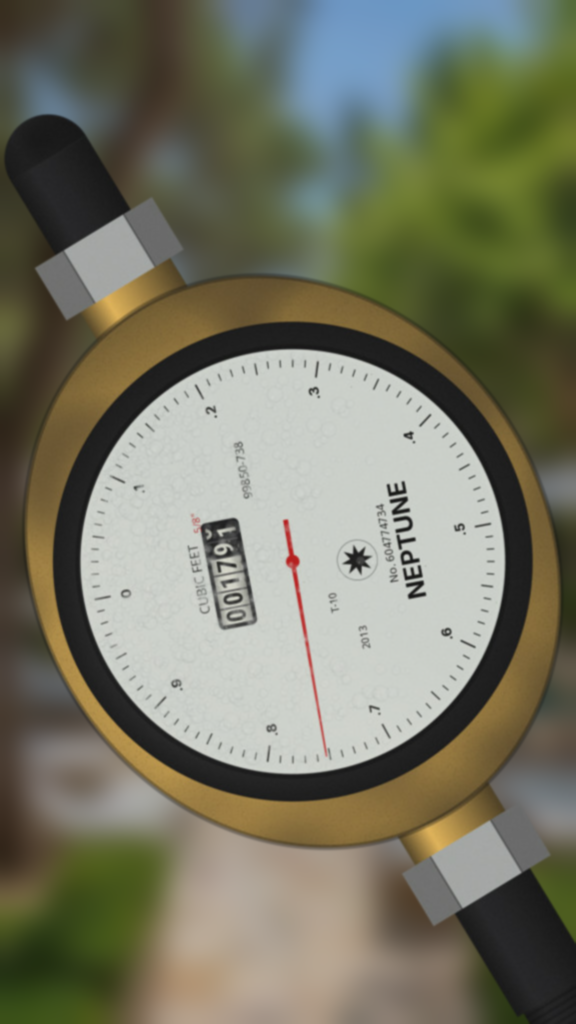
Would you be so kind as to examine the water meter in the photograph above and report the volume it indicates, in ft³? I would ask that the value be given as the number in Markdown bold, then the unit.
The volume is **1790.75** ft³
